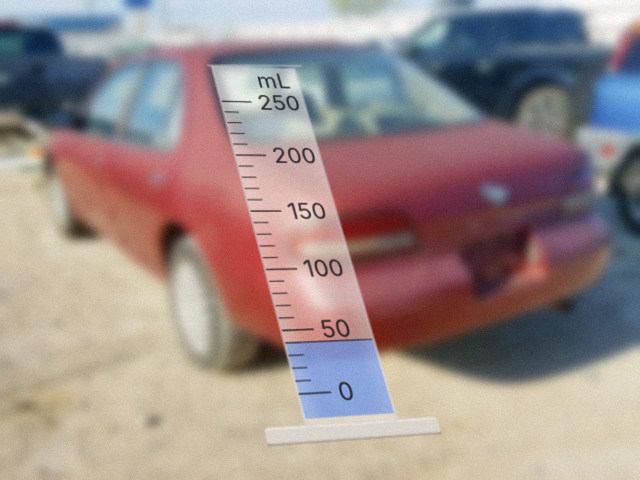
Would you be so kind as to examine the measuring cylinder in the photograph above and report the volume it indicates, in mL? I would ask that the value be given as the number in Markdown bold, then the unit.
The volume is **40** mL
